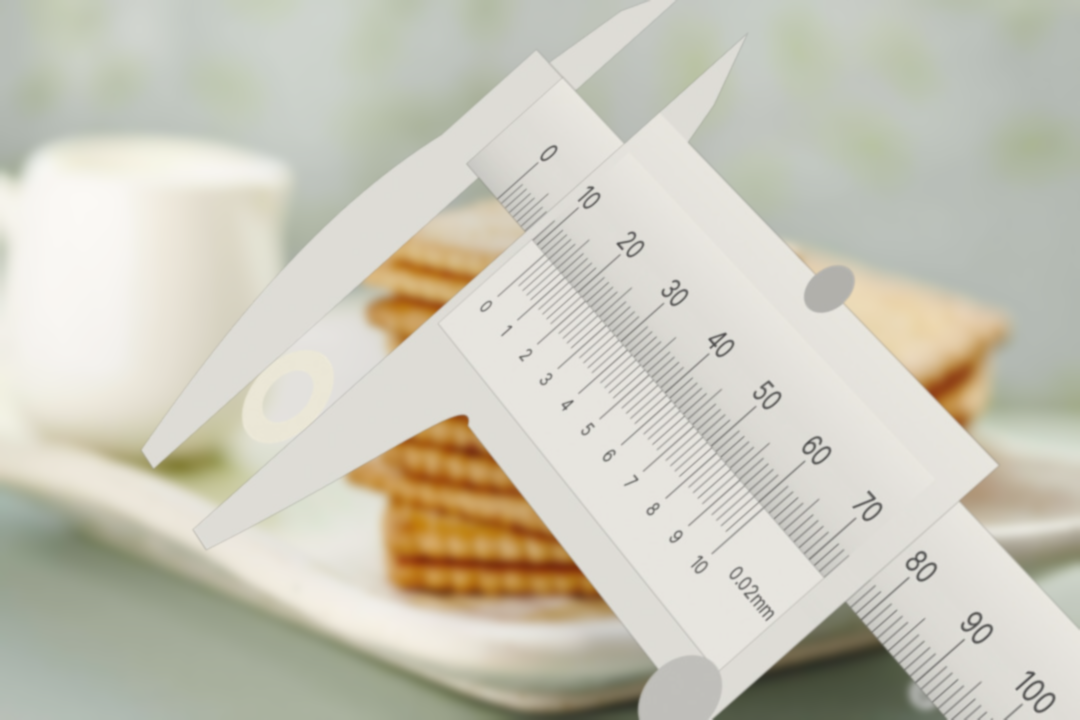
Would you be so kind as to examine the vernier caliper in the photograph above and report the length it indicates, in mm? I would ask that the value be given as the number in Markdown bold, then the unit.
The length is **12.0** mm
